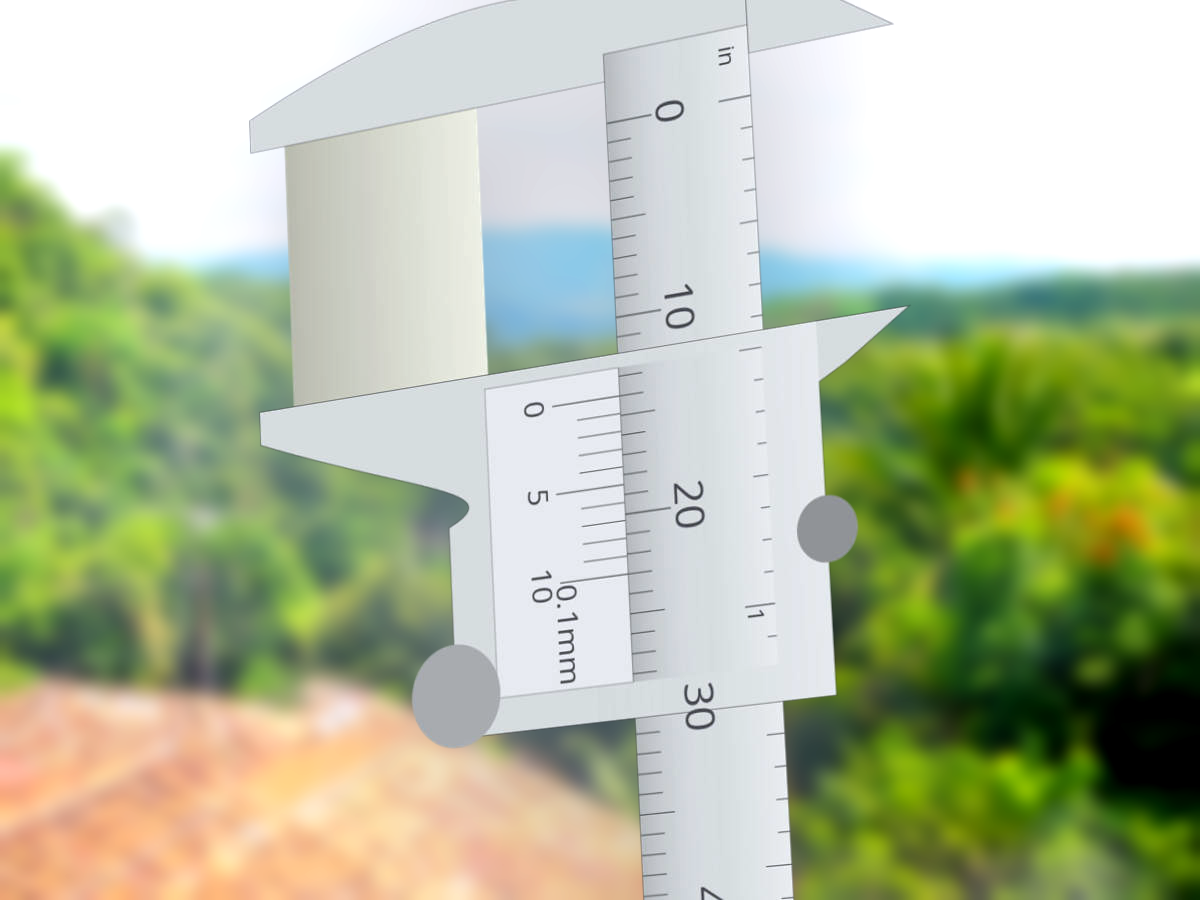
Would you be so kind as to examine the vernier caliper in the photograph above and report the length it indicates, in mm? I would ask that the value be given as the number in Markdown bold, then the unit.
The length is **14.0** mm
